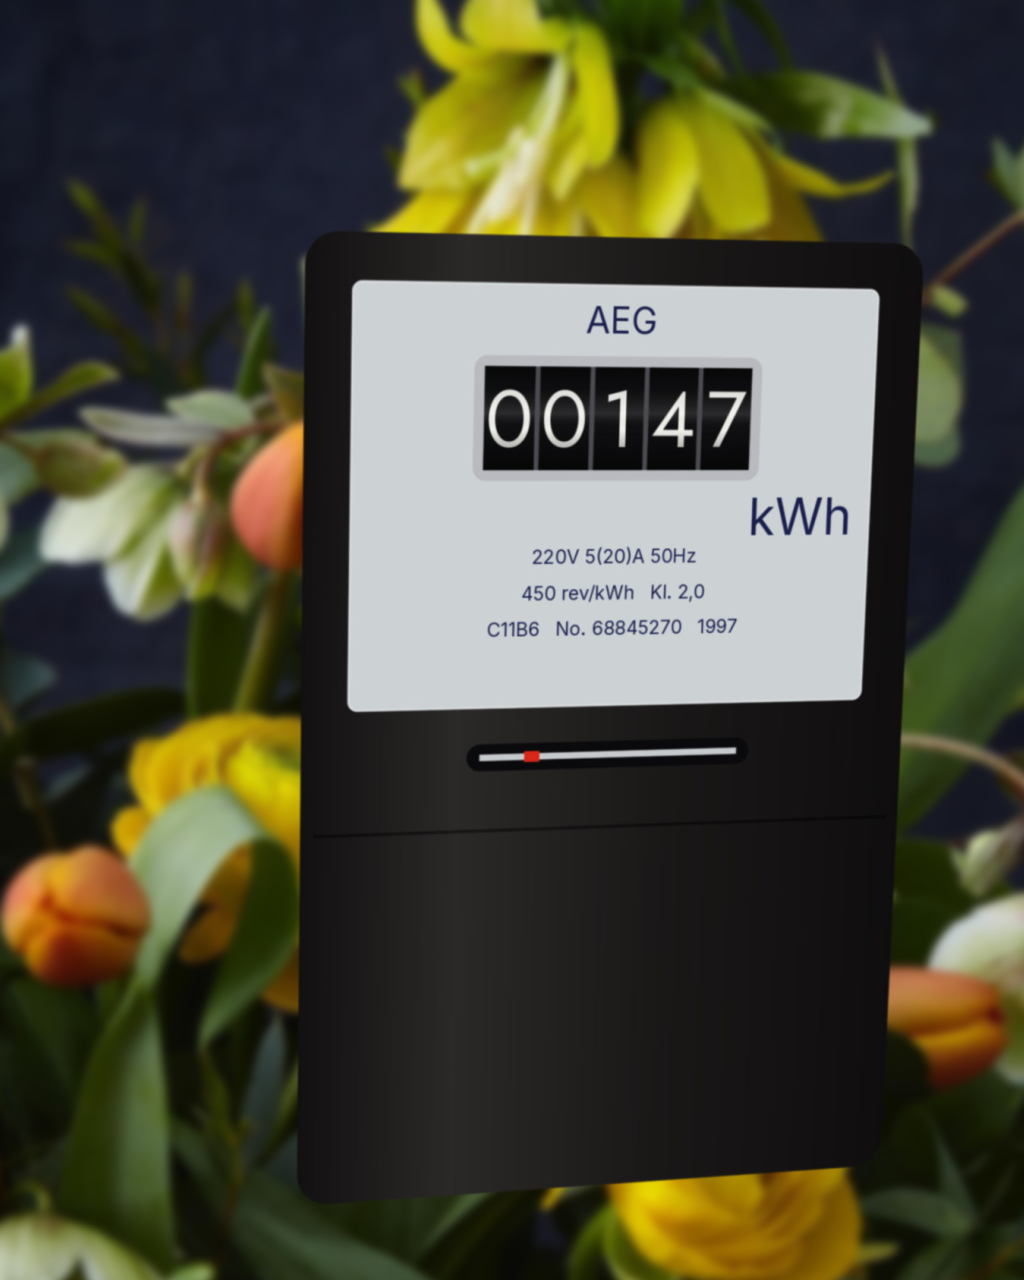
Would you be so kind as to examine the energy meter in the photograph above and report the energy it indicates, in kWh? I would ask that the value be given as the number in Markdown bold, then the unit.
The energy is **147** kWh
